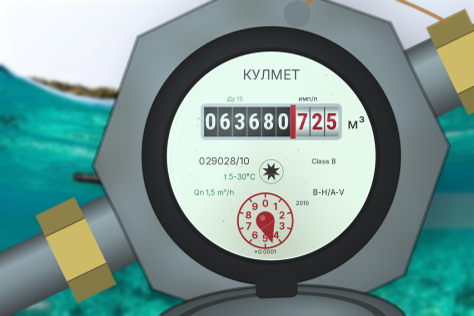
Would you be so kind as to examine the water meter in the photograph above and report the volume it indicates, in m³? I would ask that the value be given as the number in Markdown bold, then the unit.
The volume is **63680.7254** m³
